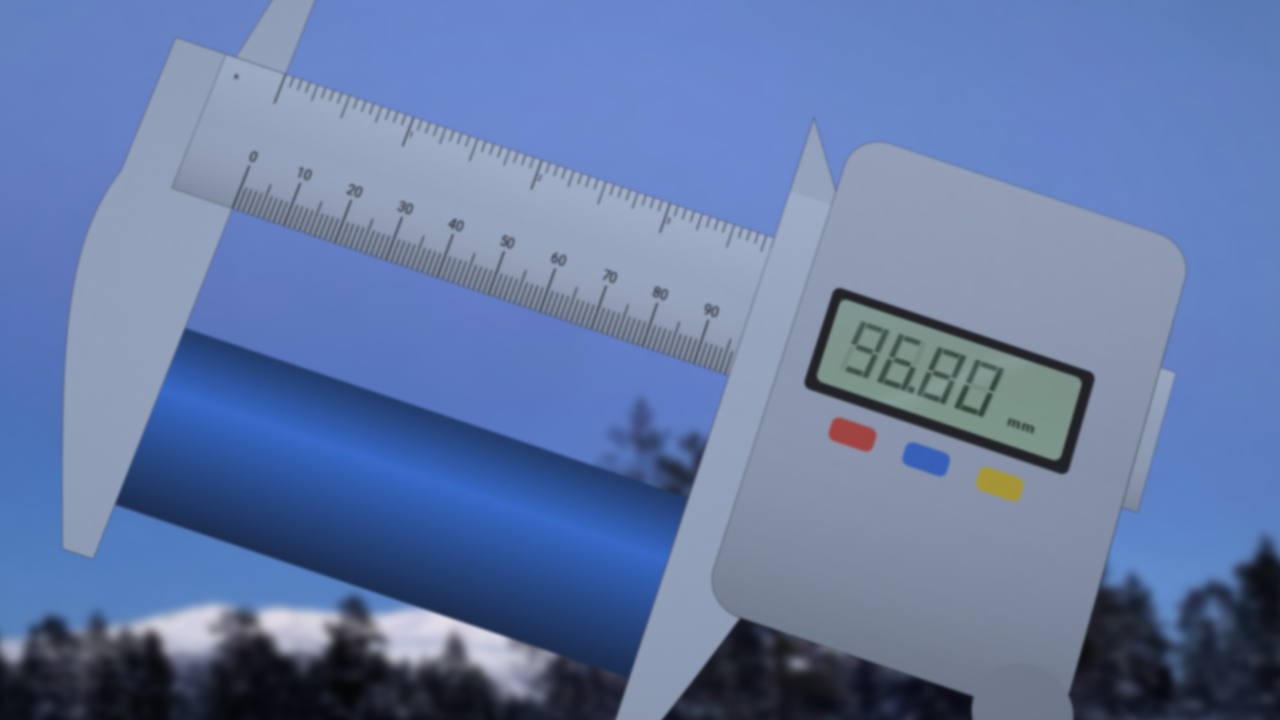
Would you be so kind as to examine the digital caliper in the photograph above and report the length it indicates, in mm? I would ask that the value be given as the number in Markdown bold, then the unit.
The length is **96.80** mm
